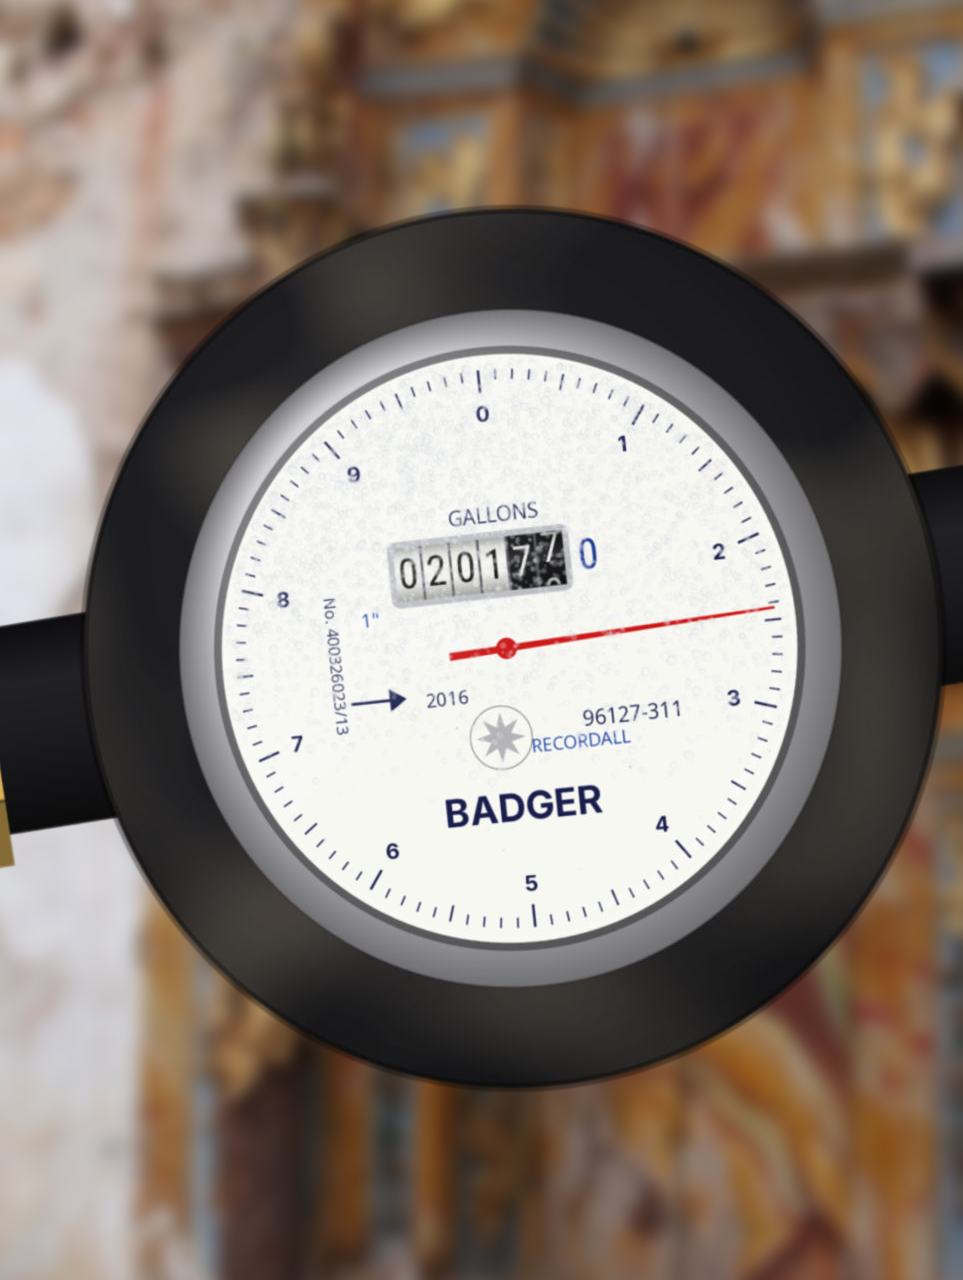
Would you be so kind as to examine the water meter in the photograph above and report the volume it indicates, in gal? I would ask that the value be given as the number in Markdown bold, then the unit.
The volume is **201772.4** gal
